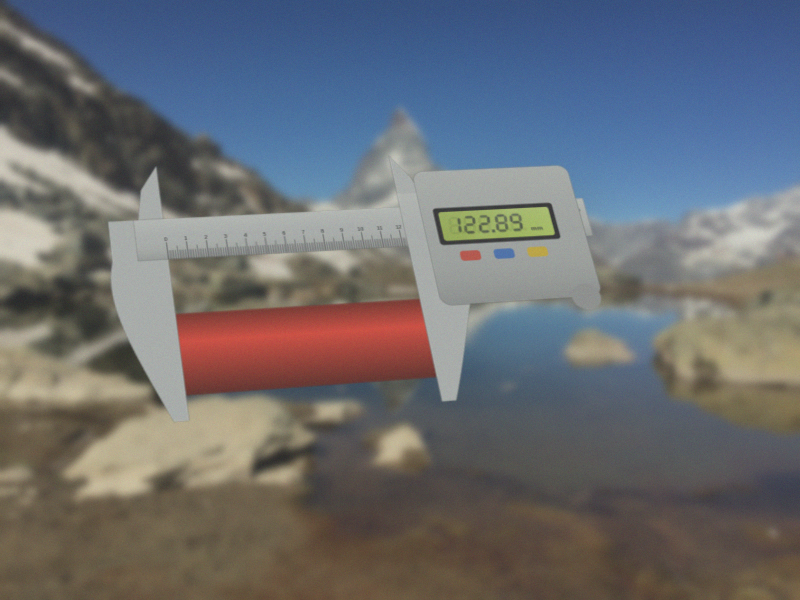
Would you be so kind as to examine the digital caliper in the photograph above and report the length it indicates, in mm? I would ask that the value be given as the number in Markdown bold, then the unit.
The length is **122.89** mm
